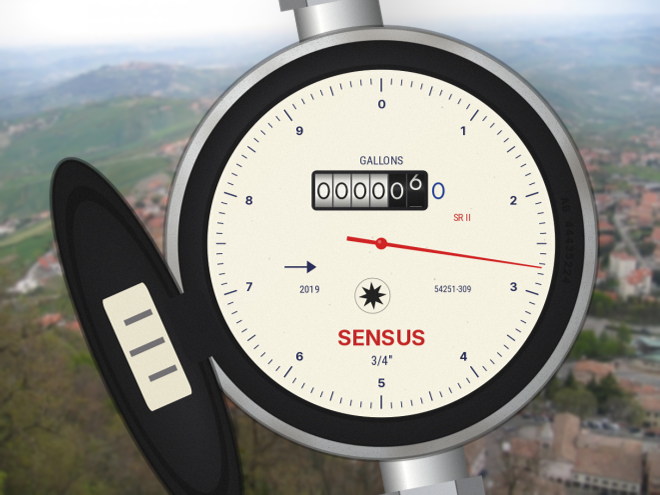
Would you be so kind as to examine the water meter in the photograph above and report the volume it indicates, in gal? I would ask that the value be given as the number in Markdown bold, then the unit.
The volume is **62.7** gal
